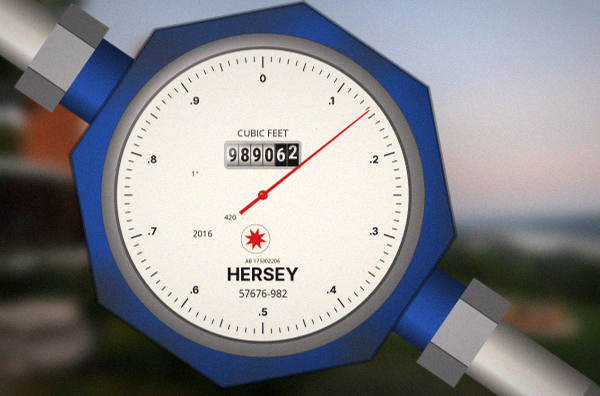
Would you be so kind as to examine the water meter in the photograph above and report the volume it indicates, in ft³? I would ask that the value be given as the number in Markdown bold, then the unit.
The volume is **989062.14** ft³
